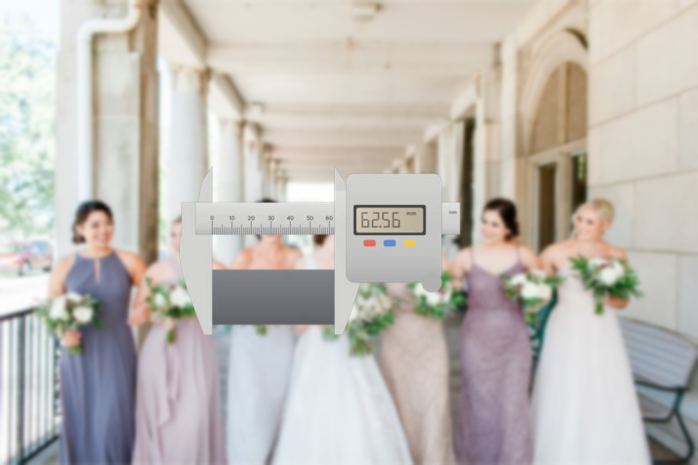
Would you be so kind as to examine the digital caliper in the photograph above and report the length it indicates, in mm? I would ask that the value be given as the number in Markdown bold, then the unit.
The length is **62.56** mm
